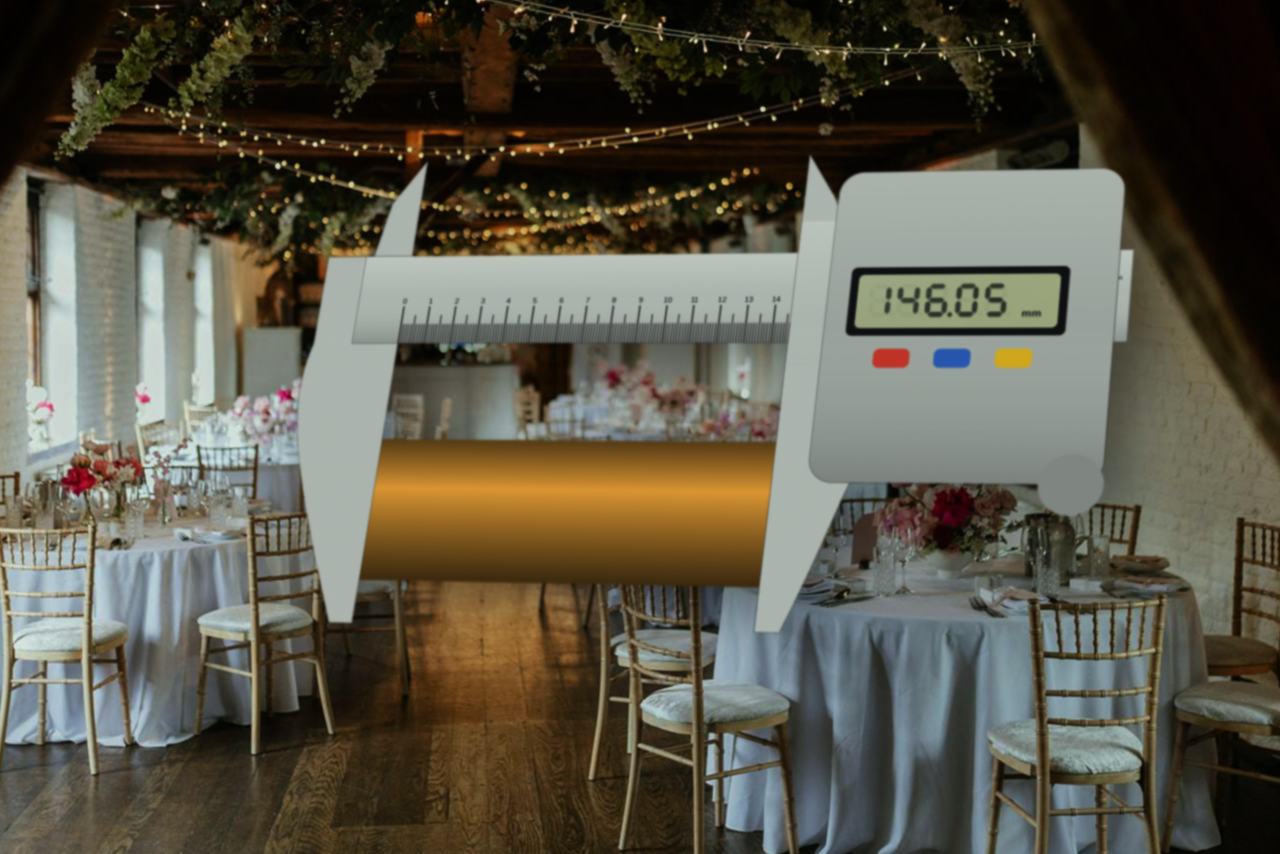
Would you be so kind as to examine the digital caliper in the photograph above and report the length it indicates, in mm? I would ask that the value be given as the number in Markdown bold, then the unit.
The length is **146.05** mm
